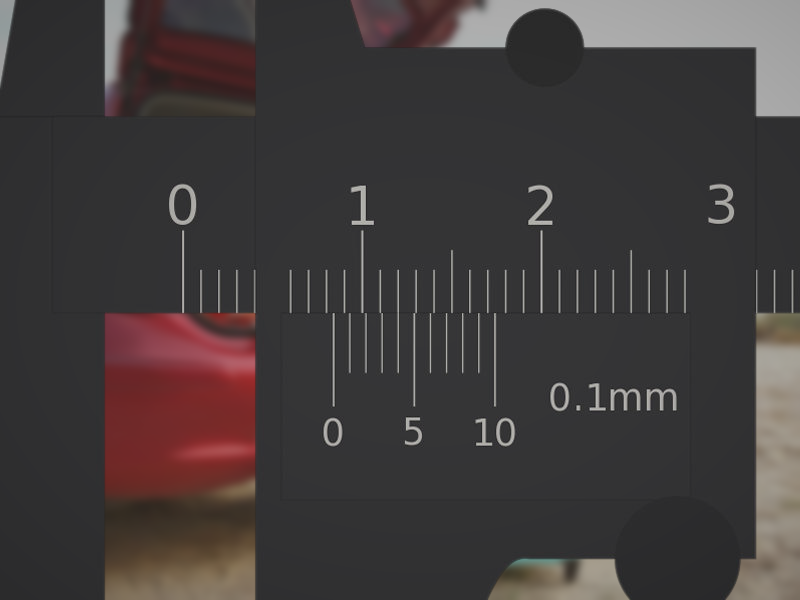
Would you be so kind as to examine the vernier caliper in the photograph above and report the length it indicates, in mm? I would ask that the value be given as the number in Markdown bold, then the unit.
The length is **8.4** mm
